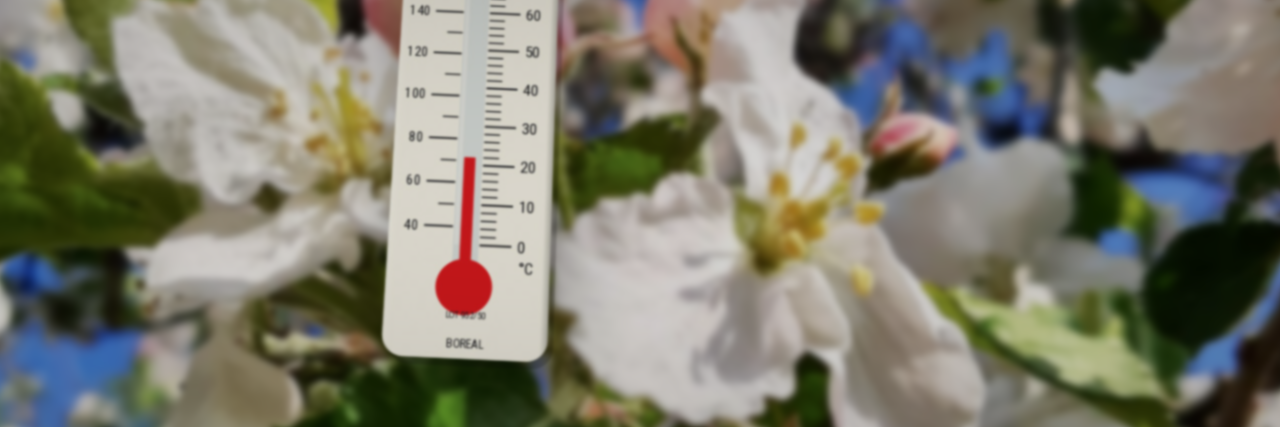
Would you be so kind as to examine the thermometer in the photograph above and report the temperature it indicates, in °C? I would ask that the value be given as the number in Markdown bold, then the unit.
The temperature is **22** °C
